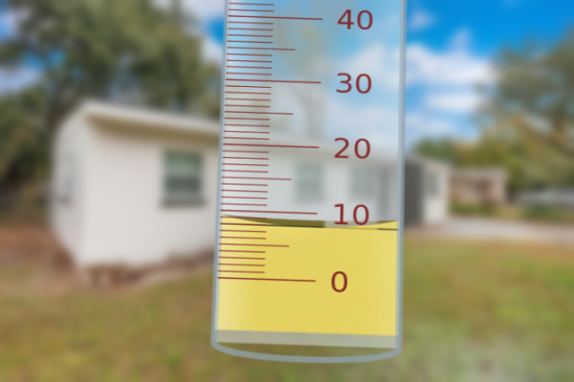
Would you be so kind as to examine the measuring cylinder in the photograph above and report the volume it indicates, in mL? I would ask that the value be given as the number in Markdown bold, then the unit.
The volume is **8** mL
